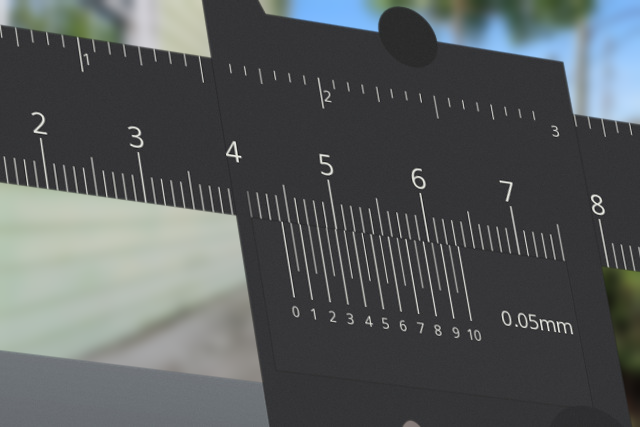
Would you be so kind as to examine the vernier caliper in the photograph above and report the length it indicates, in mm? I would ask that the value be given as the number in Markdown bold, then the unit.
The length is **44.2** mm
